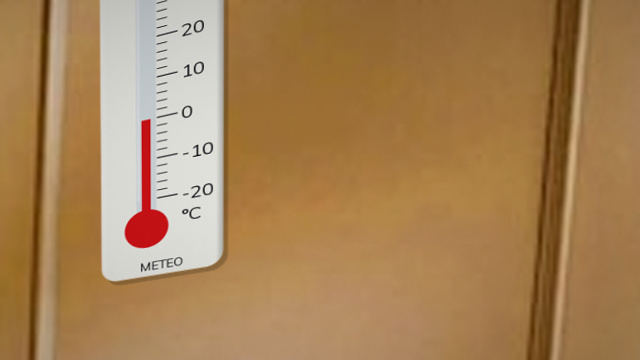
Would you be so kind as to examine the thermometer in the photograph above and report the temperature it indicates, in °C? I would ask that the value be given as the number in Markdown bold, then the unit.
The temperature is **0** °C
